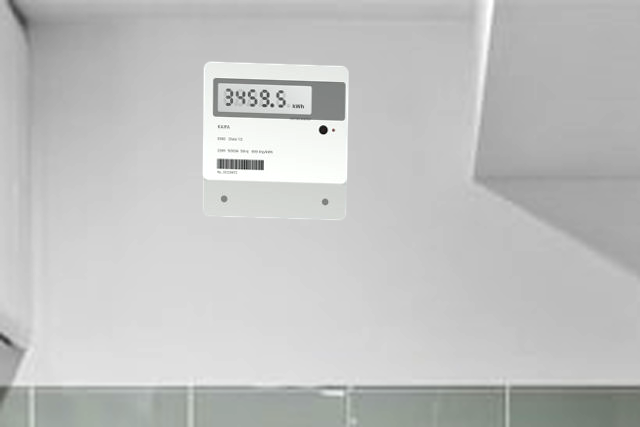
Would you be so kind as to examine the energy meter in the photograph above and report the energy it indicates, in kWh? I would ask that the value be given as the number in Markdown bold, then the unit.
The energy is **3459.5** kWh
